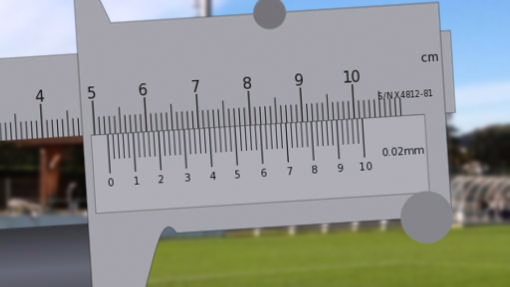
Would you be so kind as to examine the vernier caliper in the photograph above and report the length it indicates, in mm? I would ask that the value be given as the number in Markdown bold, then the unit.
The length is **52.5** mm
